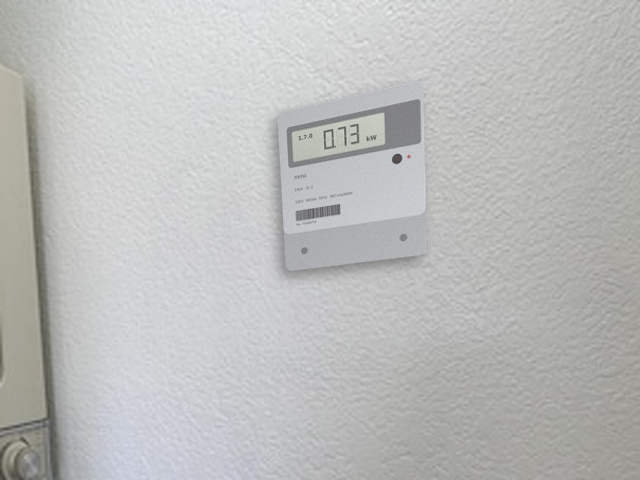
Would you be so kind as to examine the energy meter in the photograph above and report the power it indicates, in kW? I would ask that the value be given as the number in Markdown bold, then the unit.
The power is **0.73** kW
